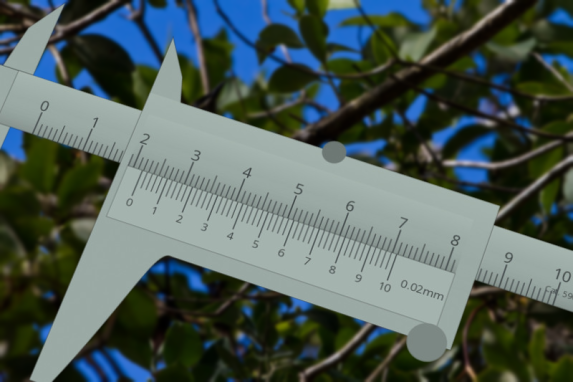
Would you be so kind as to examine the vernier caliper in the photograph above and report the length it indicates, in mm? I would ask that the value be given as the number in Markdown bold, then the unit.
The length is **21.8** mm
